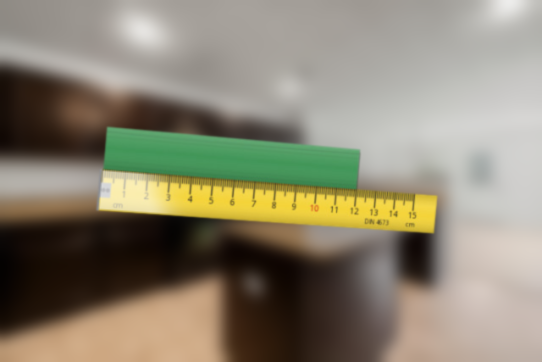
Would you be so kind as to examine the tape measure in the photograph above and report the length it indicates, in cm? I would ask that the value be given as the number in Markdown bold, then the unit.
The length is **12** cm
